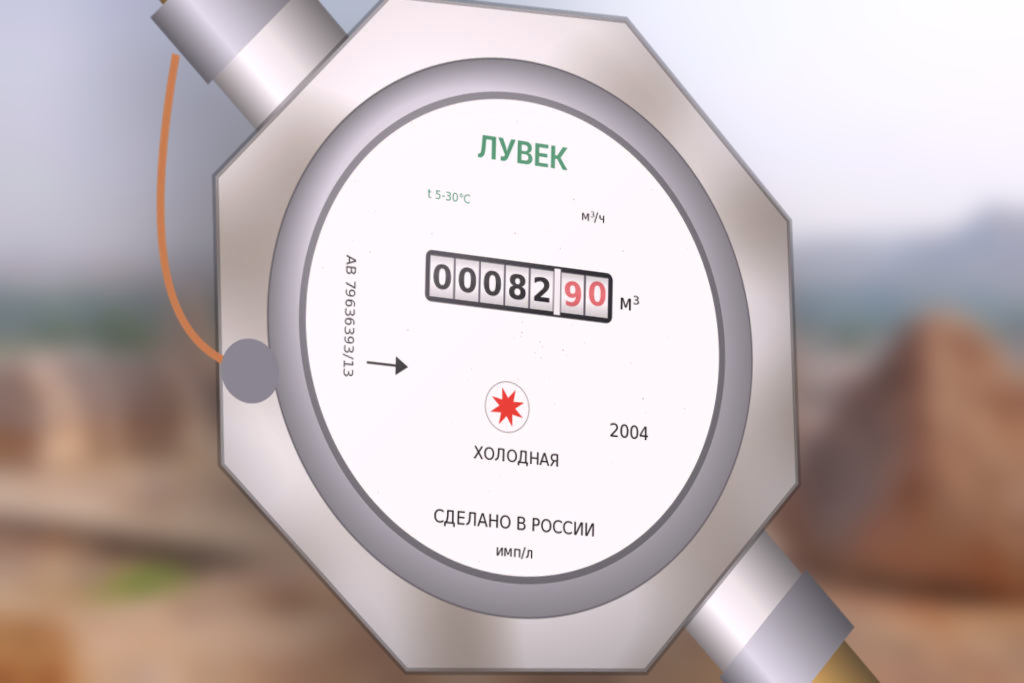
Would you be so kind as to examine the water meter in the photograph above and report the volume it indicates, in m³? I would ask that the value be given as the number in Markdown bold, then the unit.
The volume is **82.90** m³
